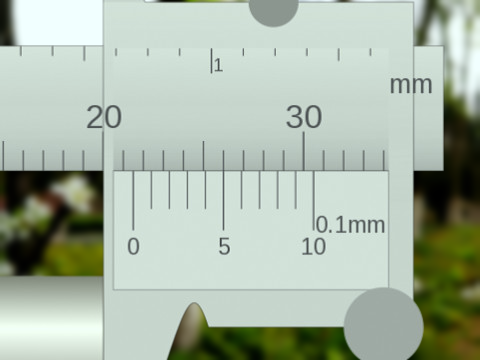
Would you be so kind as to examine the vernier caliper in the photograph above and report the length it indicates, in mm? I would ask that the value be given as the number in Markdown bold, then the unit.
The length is **21.5** mm
